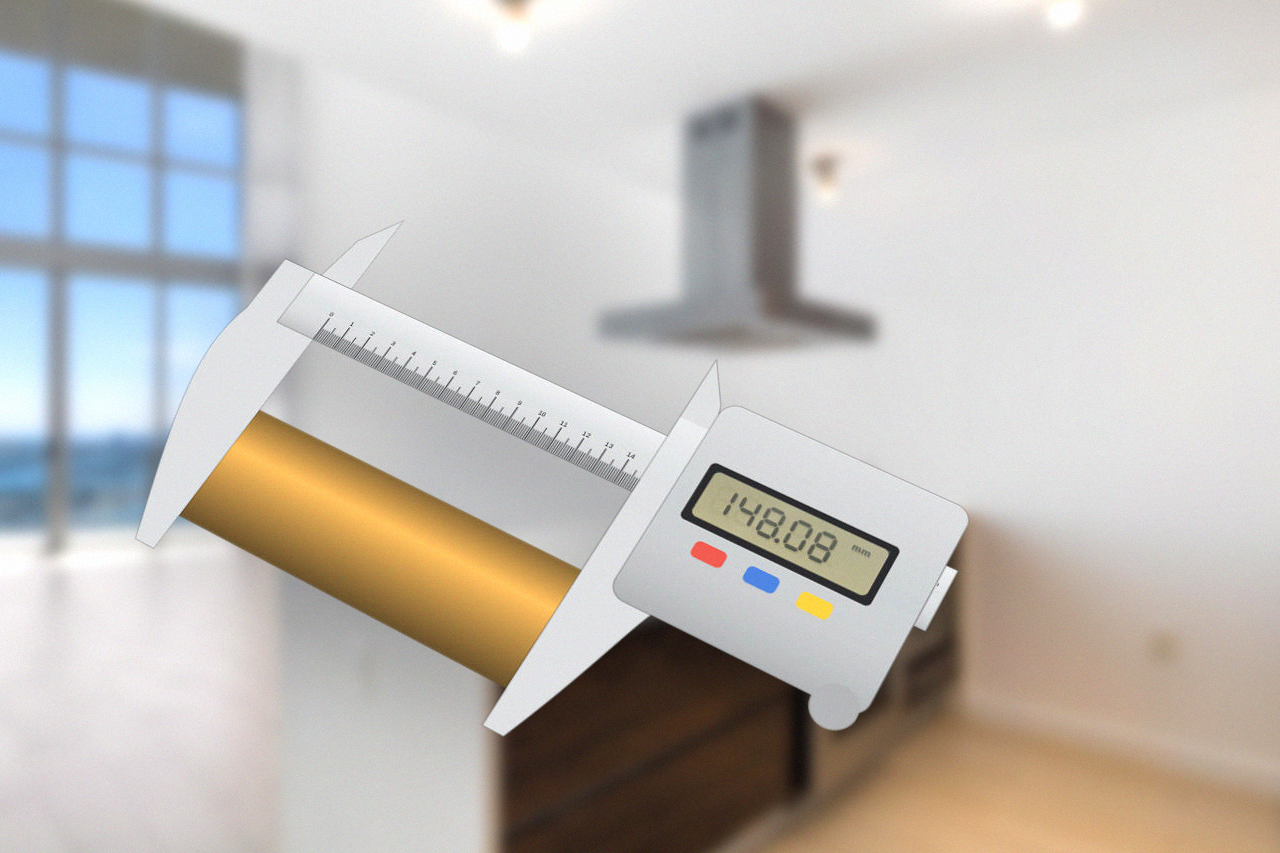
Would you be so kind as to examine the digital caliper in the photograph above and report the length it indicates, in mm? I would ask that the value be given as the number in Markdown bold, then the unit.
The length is **148.08** mm
